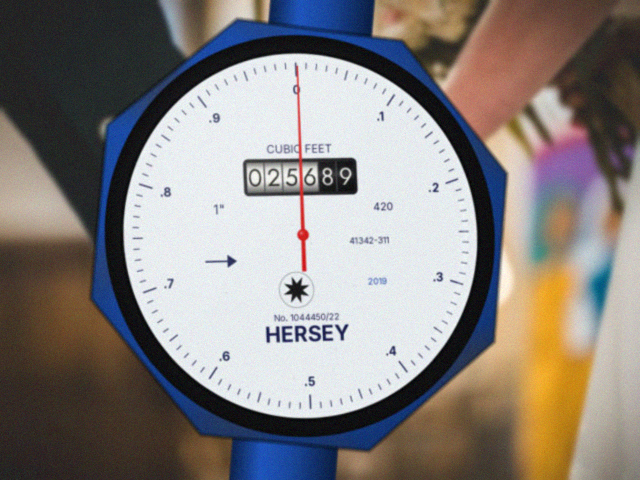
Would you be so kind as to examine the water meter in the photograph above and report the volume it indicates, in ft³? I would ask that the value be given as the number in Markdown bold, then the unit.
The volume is **25689.00** ft³
